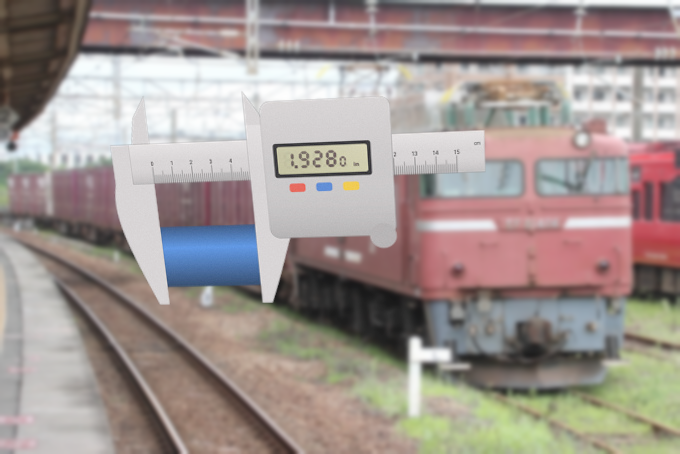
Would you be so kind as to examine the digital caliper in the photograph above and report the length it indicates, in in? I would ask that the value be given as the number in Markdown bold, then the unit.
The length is **1.9280** in
